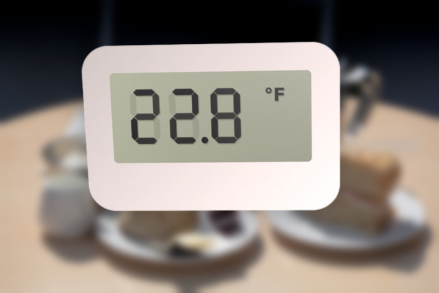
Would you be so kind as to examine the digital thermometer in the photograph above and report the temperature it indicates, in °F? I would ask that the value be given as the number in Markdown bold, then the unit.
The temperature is **22.8** °F
